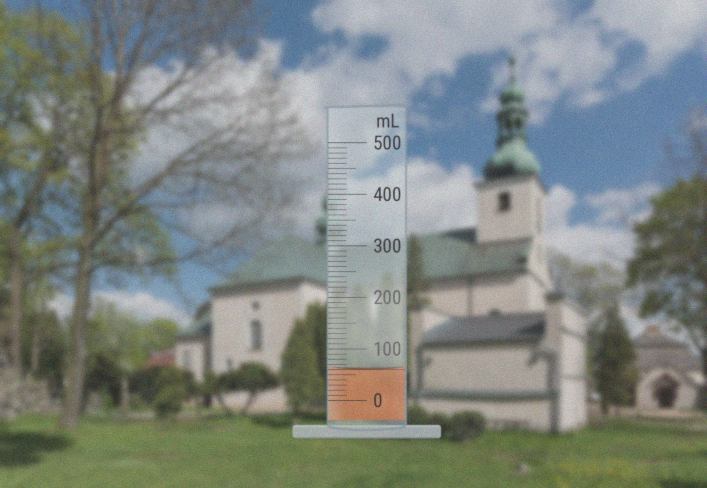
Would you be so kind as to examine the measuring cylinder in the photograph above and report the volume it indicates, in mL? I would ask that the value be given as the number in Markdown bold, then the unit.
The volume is **60** mL
